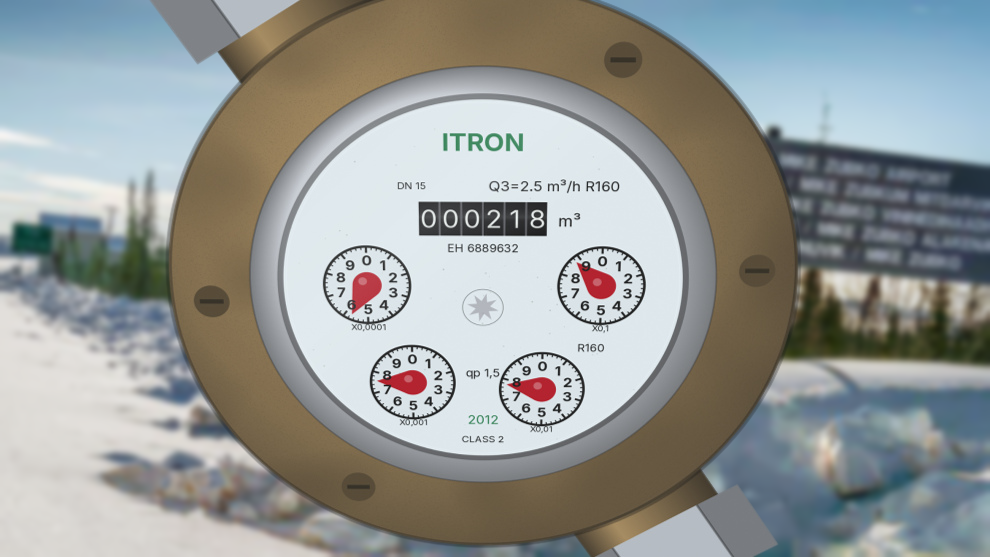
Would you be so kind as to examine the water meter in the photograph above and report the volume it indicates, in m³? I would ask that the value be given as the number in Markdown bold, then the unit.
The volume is **218.8775** m³
